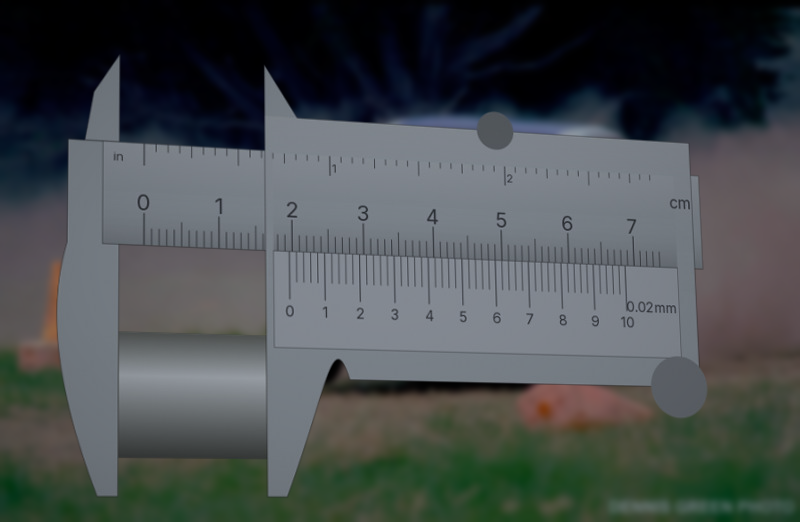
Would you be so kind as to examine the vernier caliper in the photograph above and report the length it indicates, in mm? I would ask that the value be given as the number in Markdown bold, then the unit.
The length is **19.6** mm
